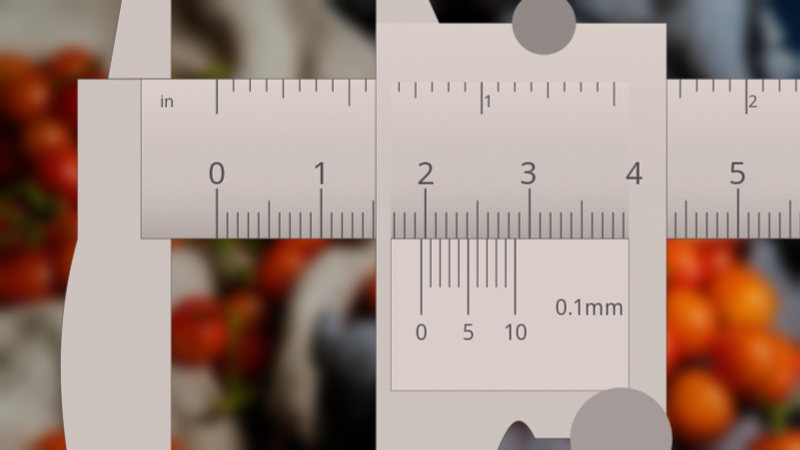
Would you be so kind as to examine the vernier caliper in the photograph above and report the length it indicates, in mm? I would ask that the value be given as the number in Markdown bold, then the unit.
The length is **19.6** mm
